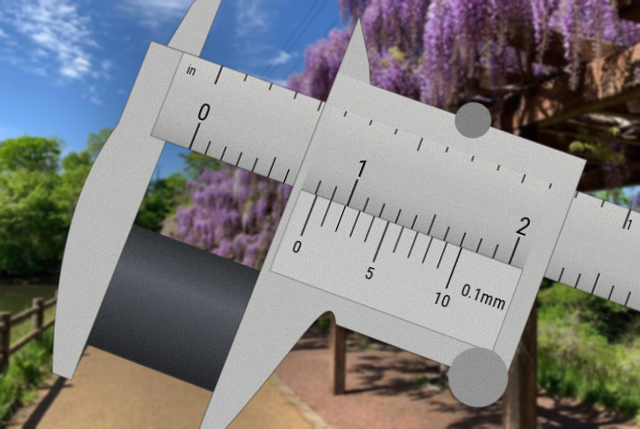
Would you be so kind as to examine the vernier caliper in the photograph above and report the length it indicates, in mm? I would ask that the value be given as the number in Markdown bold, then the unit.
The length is **8.1** mm
